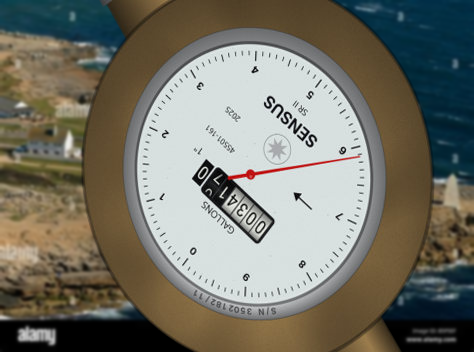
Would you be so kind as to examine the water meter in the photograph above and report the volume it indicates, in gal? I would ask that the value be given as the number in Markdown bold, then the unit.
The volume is **34166.1** gal
